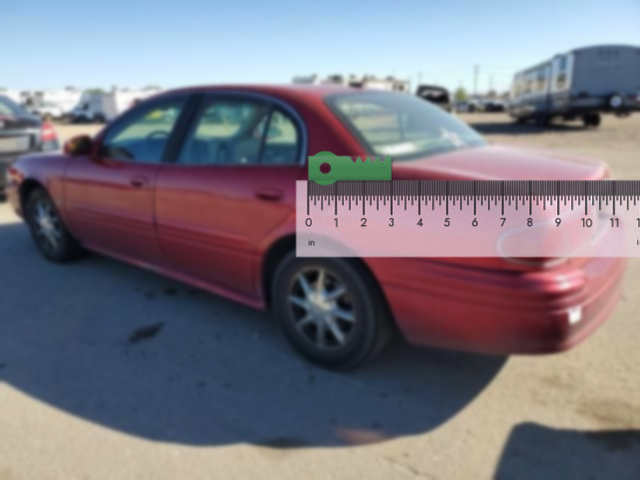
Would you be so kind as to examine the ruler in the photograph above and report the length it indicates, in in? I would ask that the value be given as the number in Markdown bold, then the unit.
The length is **3** in
